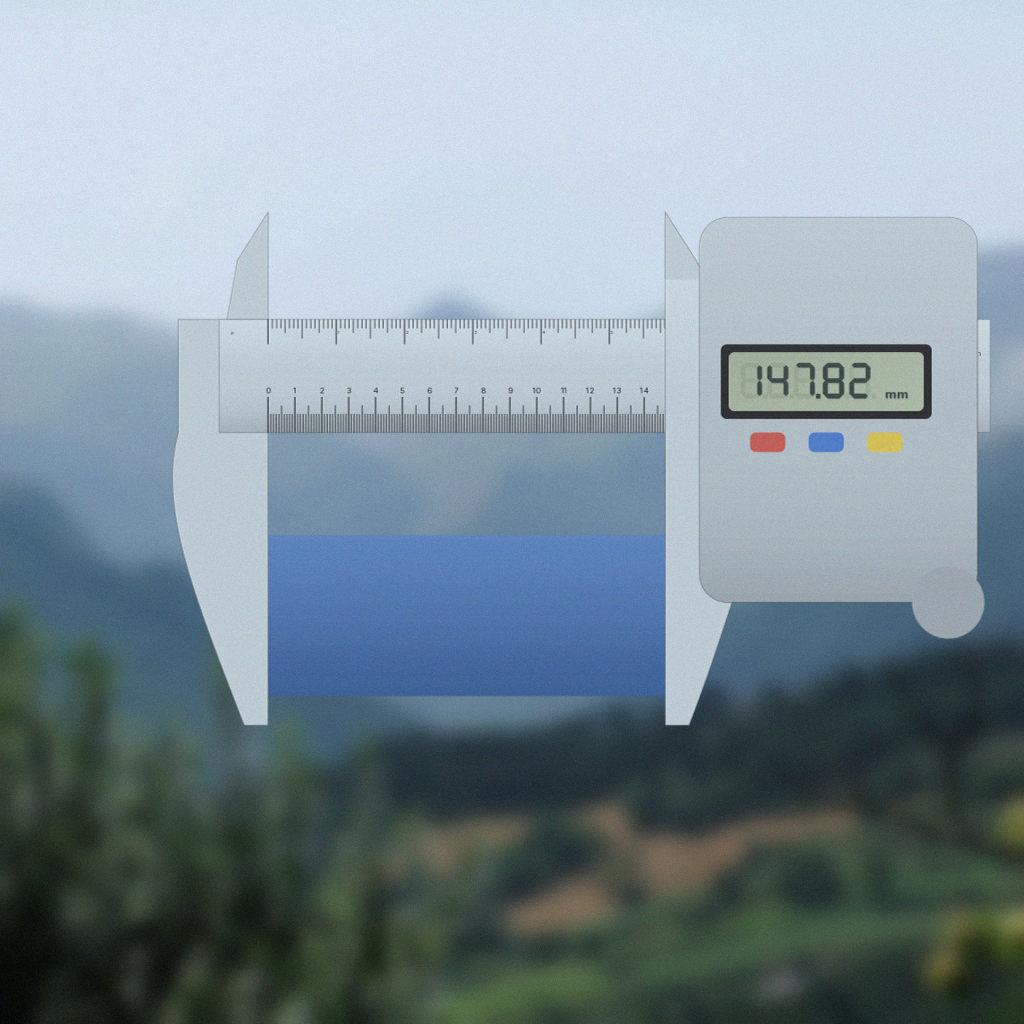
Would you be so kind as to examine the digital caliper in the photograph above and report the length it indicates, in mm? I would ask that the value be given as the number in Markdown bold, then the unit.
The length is **147.82** mm
